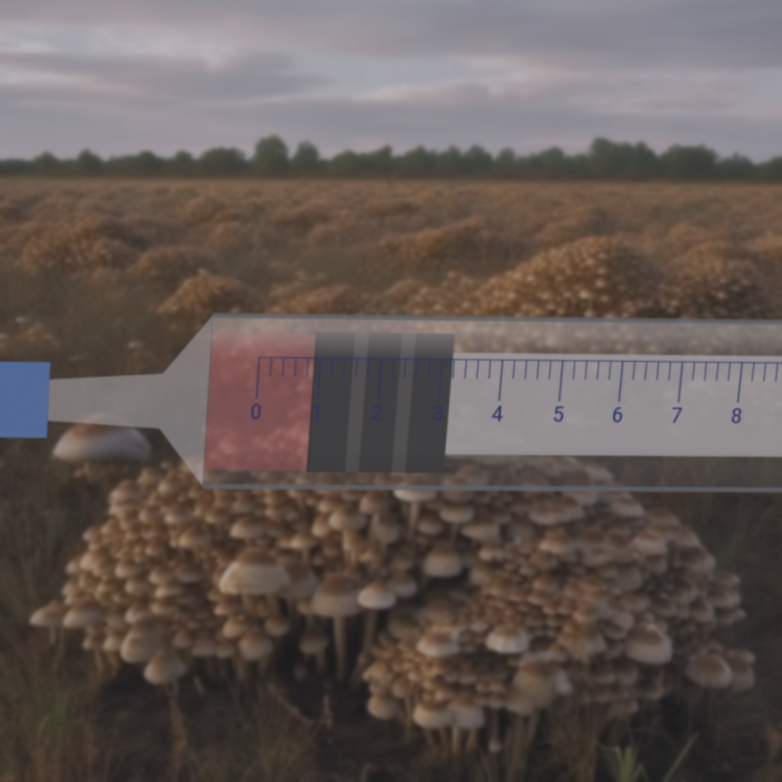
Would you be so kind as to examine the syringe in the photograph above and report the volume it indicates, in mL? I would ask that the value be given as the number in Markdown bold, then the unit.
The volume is **0.9** mL
